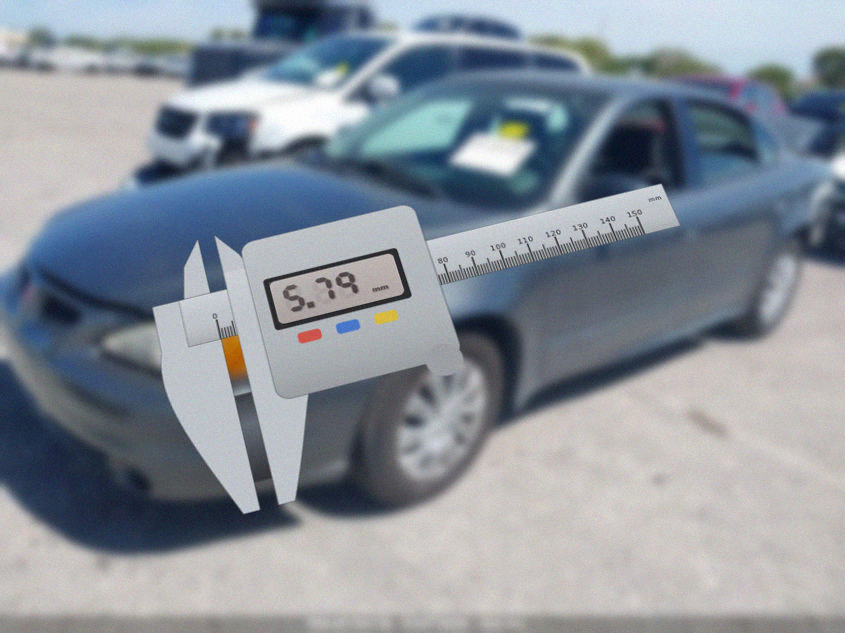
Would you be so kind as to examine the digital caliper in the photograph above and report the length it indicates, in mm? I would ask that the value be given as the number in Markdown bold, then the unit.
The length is **5.79** mm
